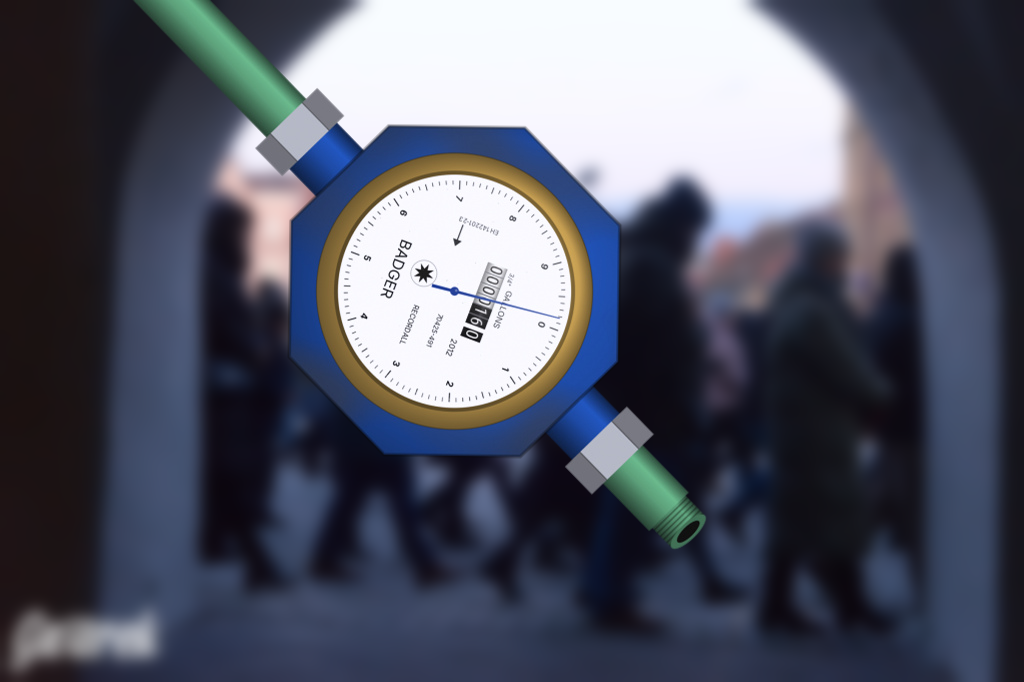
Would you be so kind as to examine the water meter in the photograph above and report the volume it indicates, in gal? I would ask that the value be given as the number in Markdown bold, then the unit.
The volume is **159.8** gal
